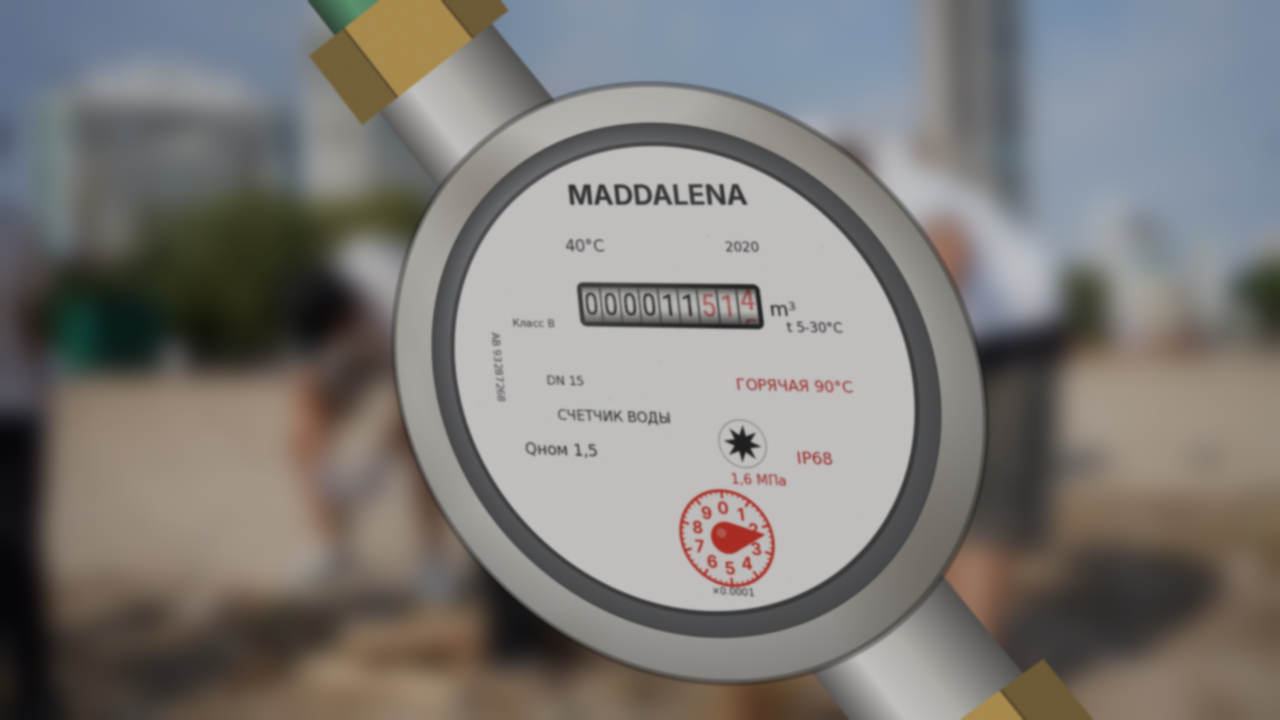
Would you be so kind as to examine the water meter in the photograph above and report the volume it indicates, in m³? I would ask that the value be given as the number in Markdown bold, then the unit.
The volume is **11.5142** m³
